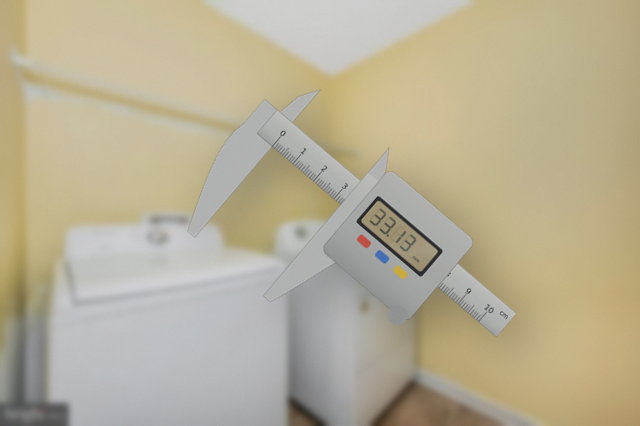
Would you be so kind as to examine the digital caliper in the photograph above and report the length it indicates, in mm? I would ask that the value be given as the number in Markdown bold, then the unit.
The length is **33.13** mm
